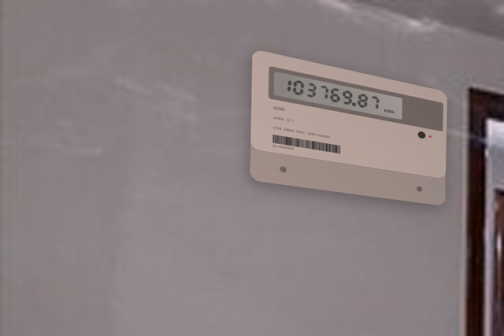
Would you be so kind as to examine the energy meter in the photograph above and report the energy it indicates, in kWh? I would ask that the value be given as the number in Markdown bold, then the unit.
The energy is **103769.87** kWh
